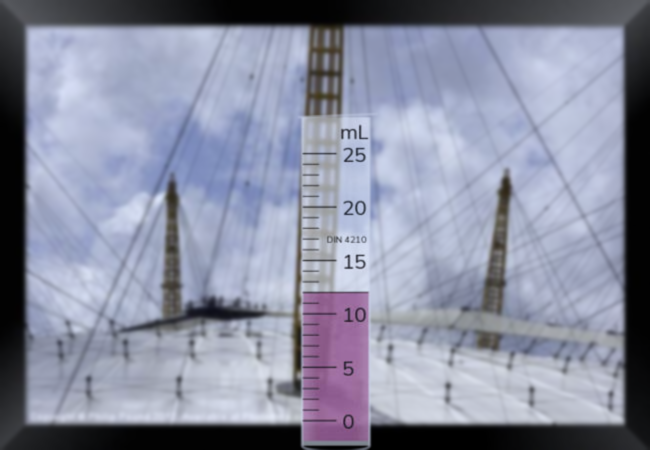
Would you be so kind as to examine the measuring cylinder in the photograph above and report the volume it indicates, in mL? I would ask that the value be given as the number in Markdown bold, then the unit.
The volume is **12** mL
